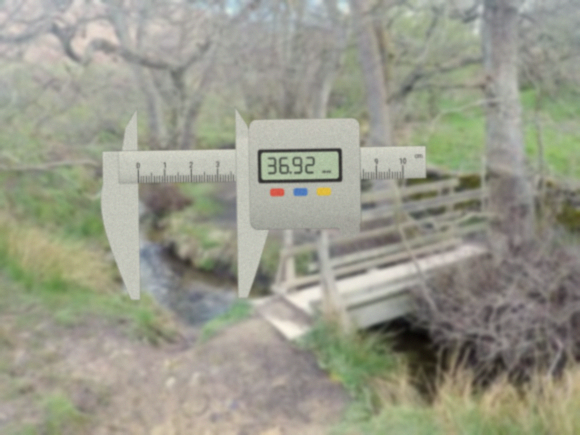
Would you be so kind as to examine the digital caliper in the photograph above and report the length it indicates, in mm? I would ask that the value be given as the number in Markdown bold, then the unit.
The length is **36.92** mm
